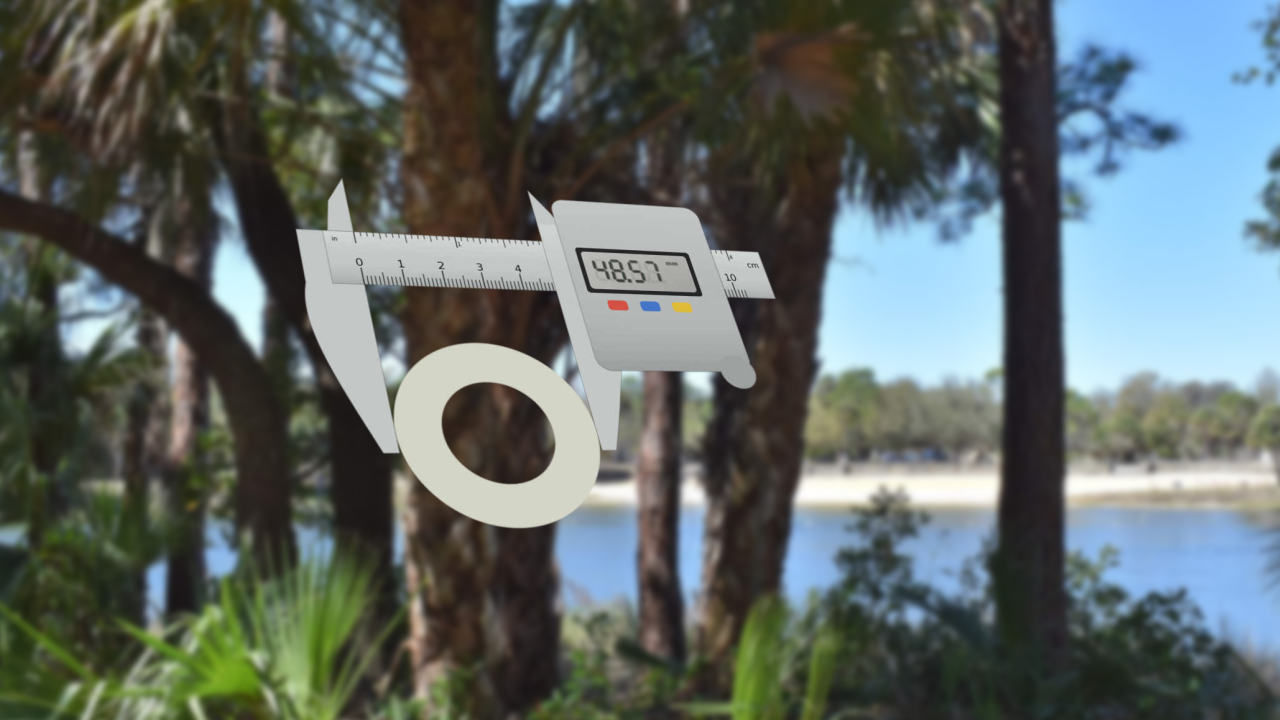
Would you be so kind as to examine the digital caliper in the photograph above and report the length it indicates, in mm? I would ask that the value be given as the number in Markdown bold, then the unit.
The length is **48.57** mm
